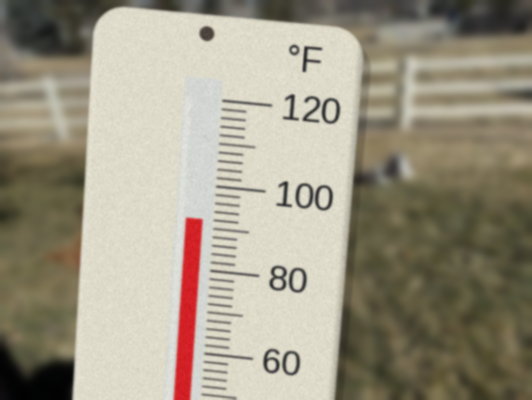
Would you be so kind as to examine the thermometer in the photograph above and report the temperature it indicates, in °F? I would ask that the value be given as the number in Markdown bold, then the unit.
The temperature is **92** °F
